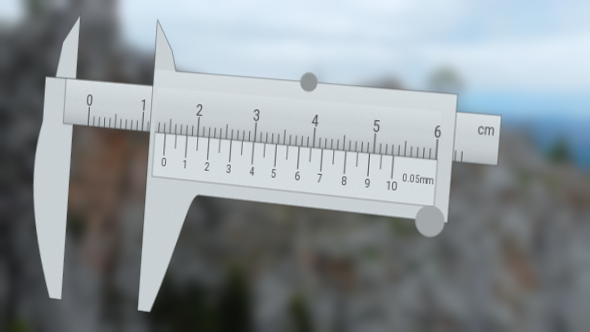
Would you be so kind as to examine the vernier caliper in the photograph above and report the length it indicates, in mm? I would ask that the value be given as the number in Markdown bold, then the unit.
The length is **14.2** mm
